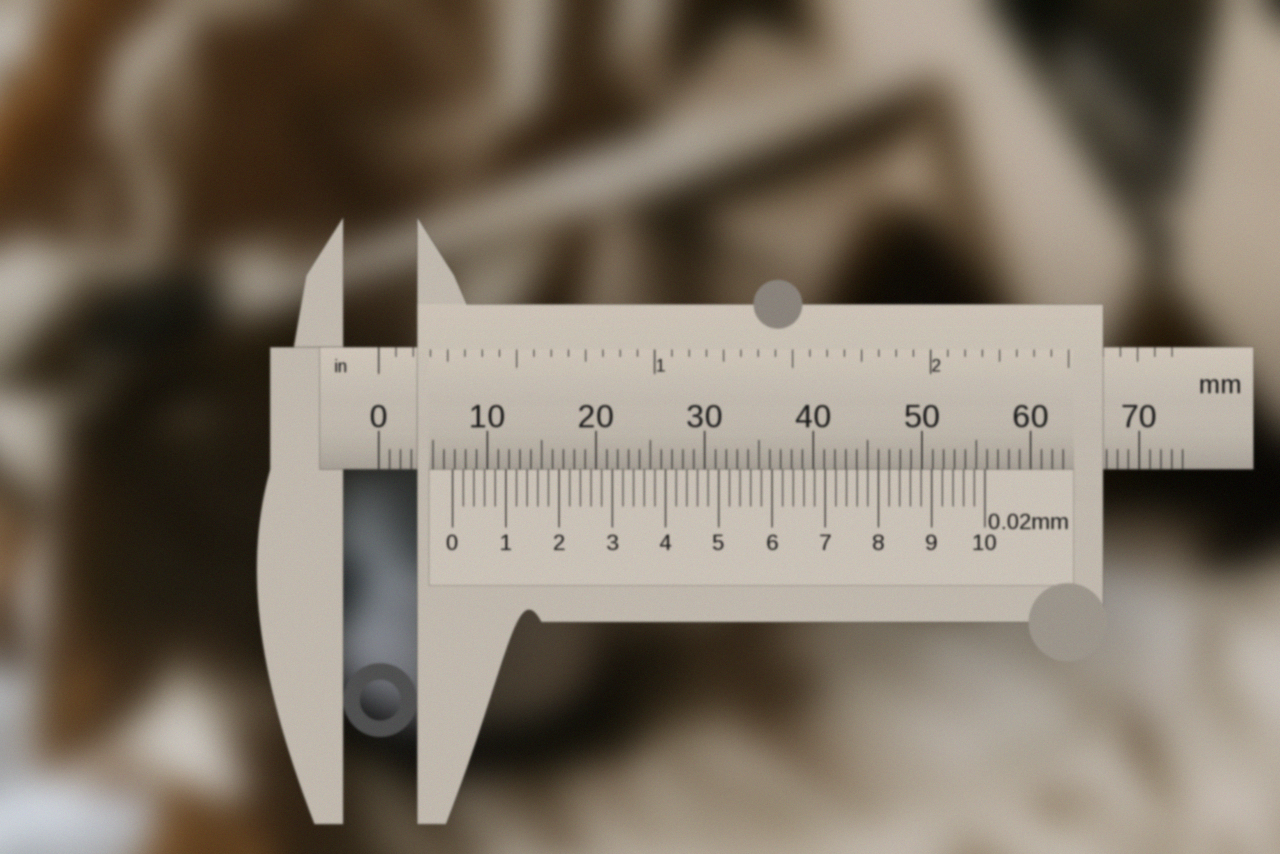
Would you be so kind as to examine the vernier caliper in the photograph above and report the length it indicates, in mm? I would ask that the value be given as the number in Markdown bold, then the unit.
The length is **6.8** mm
